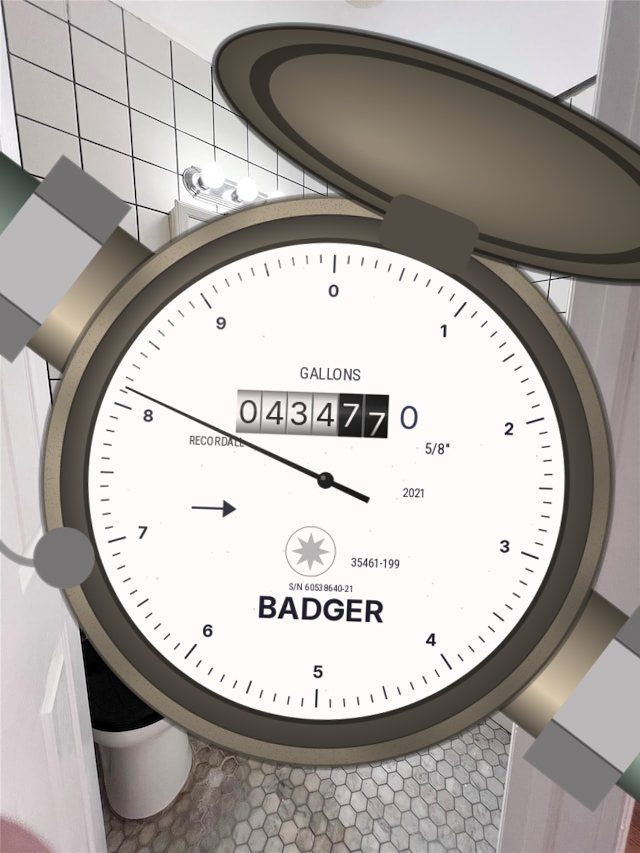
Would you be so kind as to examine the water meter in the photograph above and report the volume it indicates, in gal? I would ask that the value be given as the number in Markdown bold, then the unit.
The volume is **434768.1** gal
